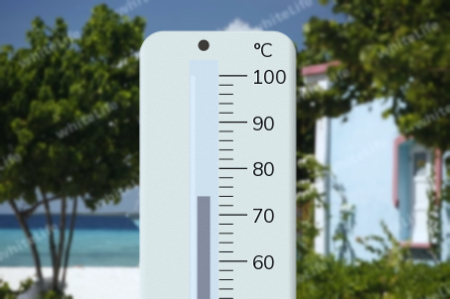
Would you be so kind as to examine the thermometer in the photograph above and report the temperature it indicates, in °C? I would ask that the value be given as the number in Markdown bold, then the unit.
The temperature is **74** °C
